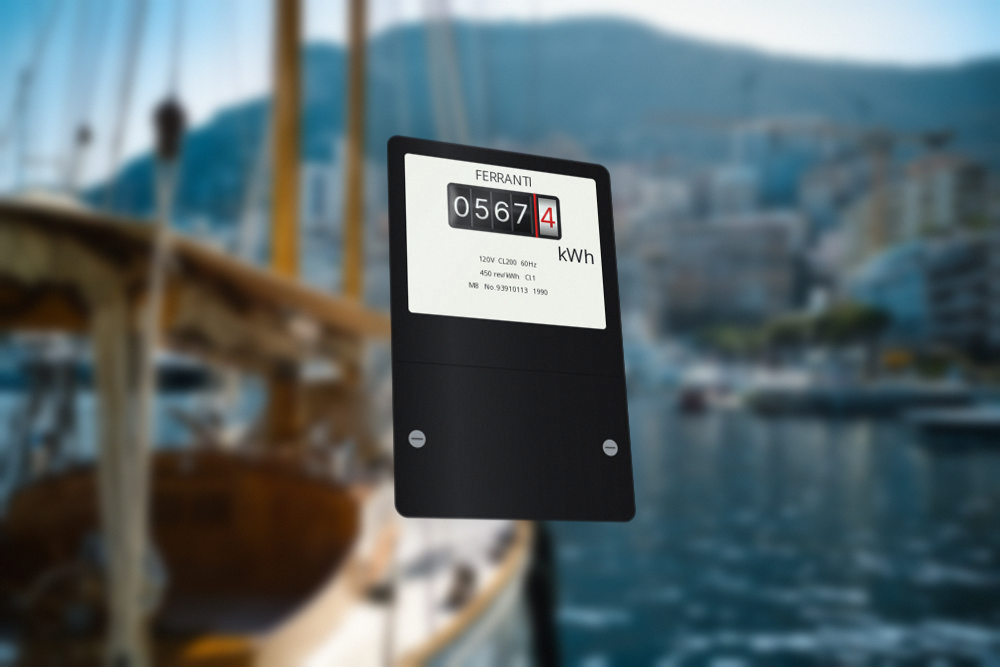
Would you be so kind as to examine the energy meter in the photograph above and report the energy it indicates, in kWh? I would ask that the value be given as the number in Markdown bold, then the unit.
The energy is **567.4** kWh
